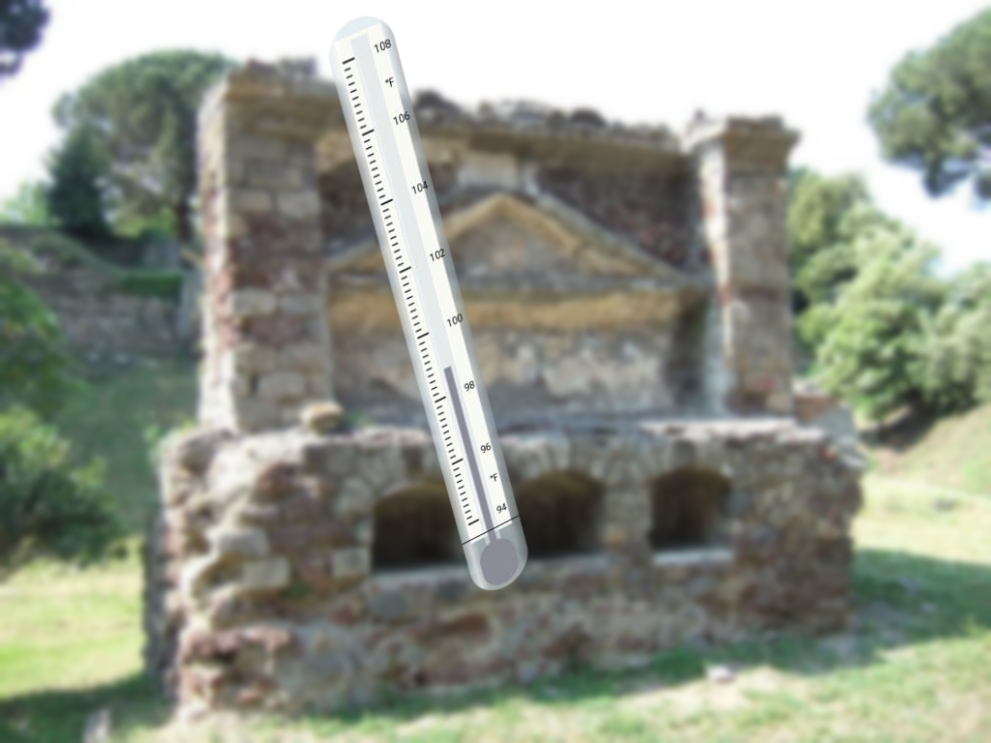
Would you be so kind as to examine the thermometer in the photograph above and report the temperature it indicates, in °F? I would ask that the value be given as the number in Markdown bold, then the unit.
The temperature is **98.8** °F
